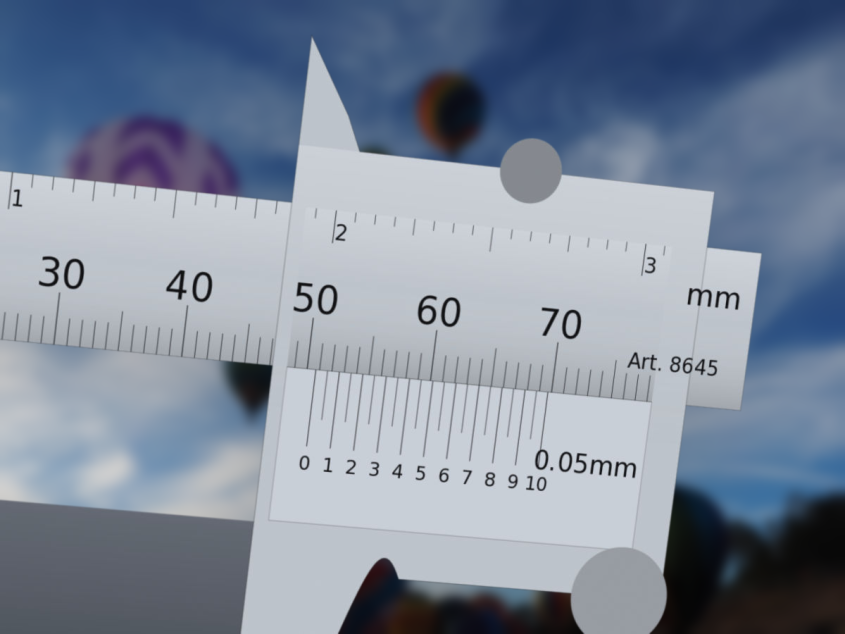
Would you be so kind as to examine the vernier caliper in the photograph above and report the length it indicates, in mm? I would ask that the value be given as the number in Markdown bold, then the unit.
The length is **50.7** mm
